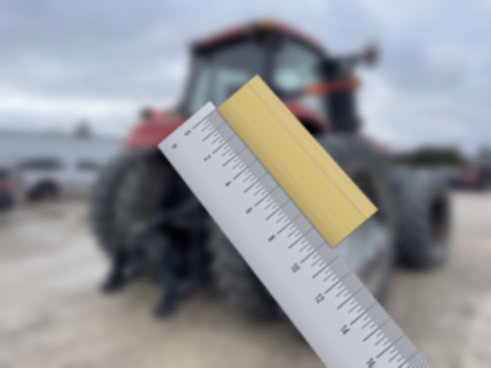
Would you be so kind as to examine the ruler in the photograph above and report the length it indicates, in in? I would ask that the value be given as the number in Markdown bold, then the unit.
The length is **10.5** in
